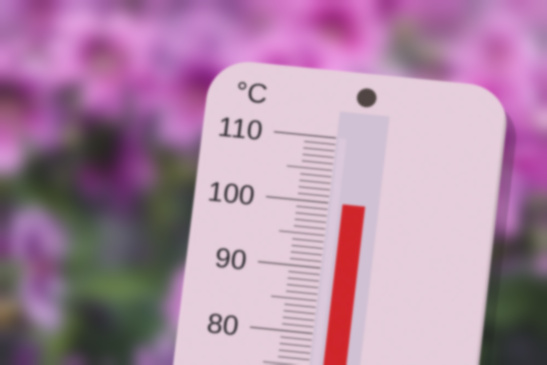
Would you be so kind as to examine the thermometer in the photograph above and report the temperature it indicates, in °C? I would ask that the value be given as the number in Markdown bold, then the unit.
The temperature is **100** °C
